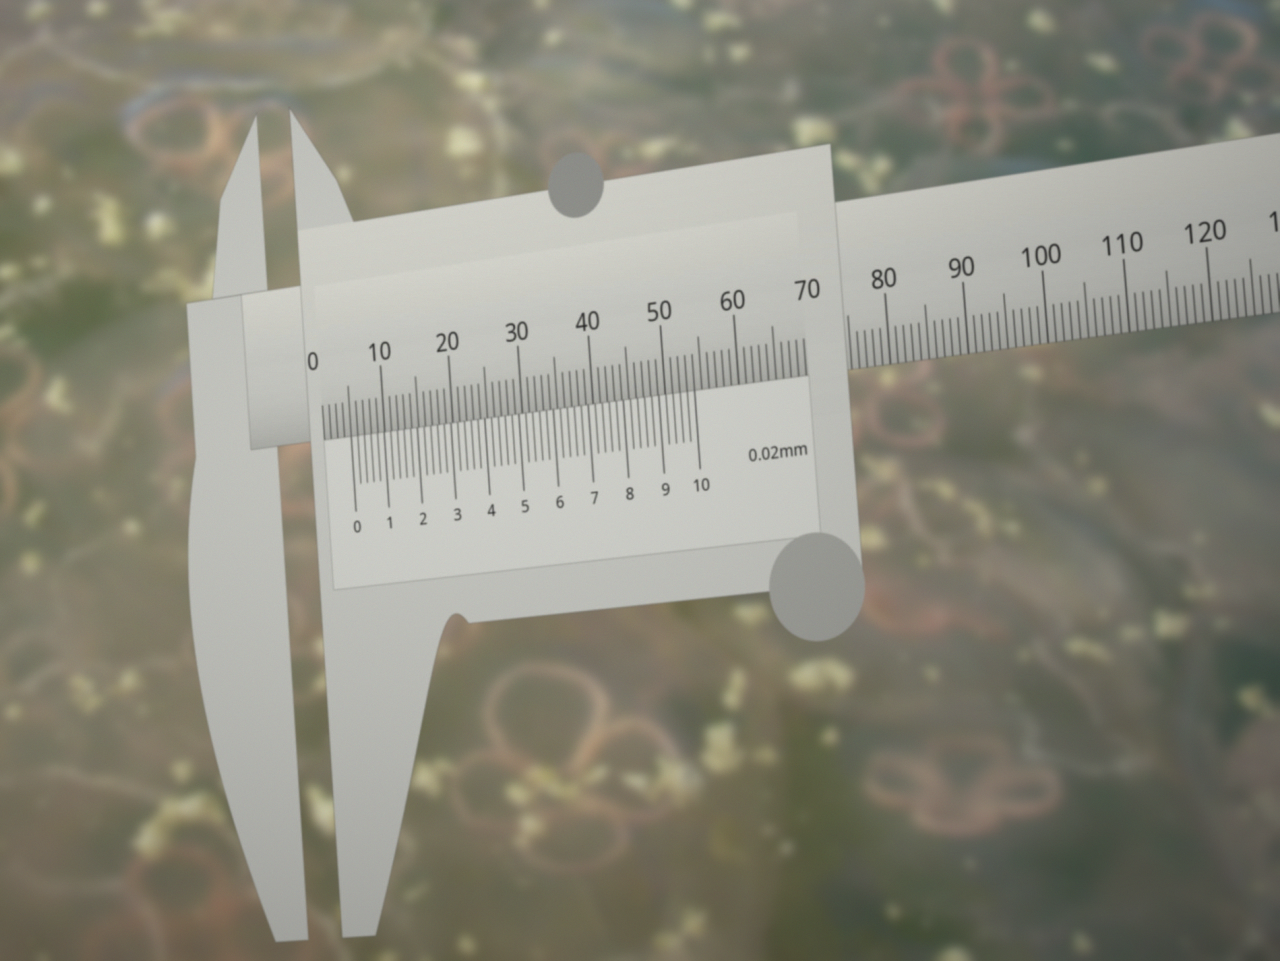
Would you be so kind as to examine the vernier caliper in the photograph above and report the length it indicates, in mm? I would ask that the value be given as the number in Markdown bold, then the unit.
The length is **5.0** mm
